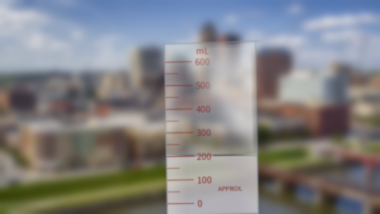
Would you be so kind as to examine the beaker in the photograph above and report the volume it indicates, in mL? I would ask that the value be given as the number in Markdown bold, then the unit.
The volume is **200** mL
